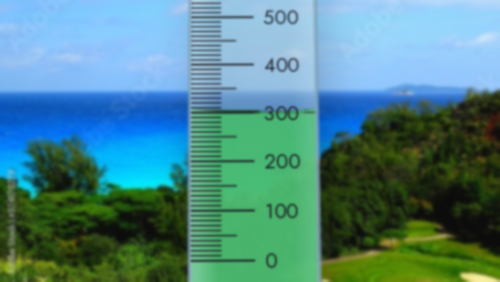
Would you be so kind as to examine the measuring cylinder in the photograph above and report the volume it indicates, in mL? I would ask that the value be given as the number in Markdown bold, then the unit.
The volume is **300** mL
